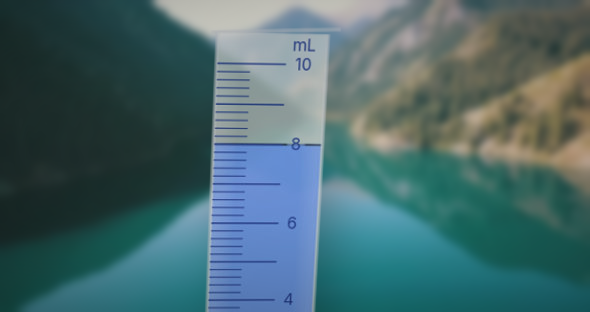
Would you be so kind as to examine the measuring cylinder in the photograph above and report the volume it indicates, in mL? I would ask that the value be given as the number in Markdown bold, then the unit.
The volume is **8** mL
